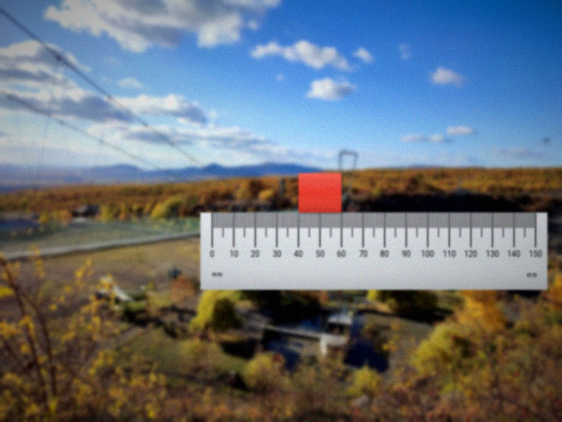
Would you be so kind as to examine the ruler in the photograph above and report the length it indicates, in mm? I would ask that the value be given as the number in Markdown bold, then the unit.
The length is **20** mm
